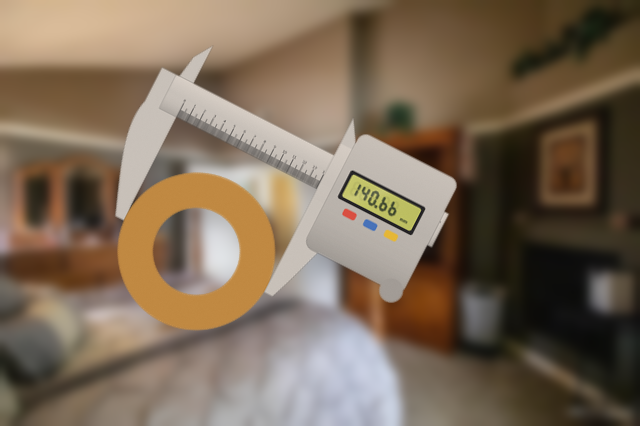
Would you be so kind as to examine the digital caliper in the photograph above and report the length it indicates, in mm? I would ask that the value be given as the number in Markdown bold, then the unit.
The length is **140.66** mm
